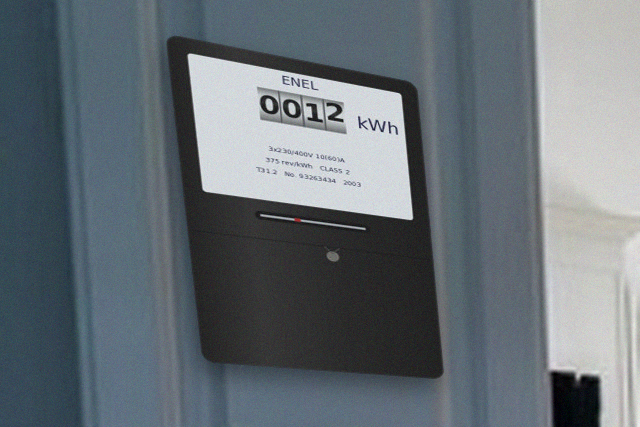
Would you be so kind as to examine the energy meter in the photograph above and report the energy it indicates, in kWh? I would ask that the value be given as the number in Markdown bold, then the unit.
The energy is **12** kWh
